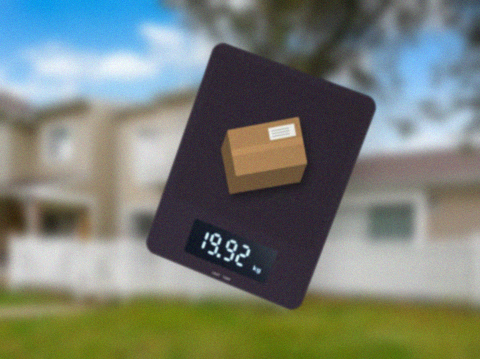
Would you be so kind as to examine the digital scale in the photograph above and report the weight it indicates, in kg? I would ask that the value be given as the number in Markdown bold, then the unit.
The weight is **19.92** kg
